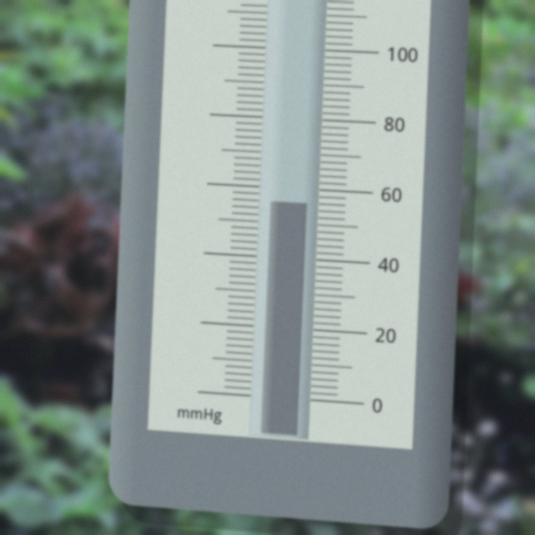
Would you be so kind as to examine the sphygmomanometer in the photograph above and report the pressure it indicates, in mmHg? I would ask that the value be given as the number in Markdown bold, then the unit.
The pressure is **56** mmHg
